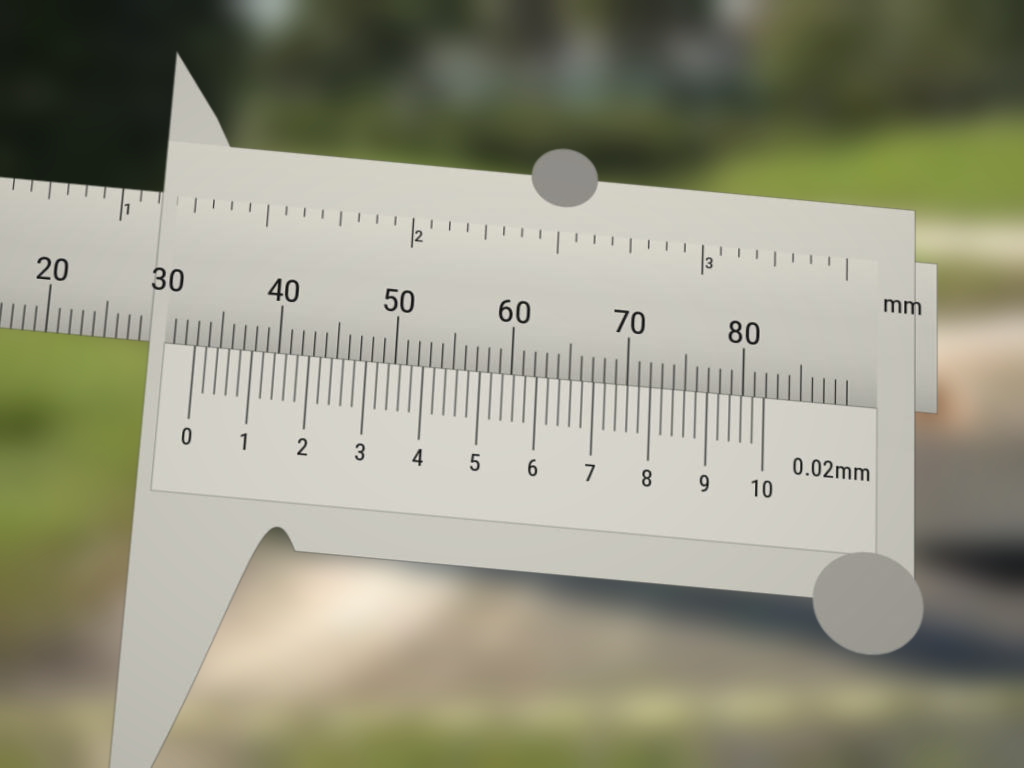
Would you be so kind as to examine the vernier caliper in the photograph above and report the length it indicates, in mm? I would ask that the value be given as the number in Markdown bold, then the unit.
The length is **32.8** mm
